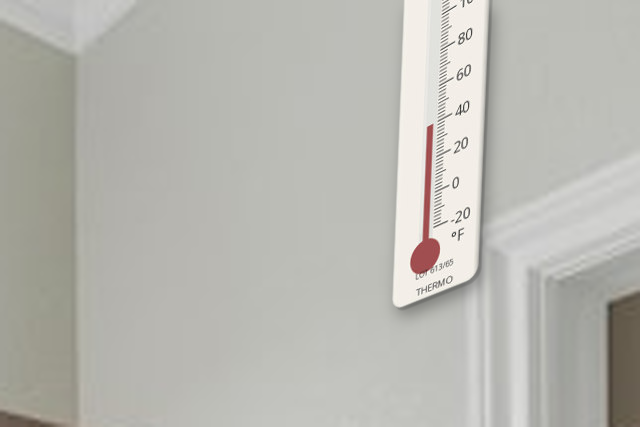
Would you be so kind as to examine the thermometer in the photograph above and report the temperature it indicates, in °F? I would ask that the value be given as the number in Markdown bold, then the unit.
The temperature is **40** °F
